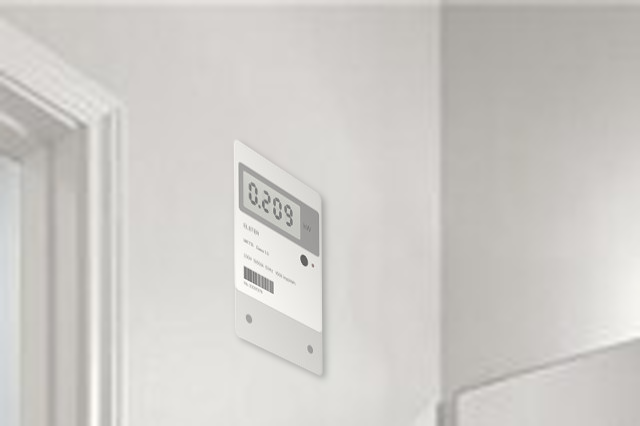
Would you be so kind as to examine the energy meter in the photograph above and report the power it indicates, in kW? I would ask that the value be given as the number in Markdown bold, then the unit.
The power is **0.209** kW
